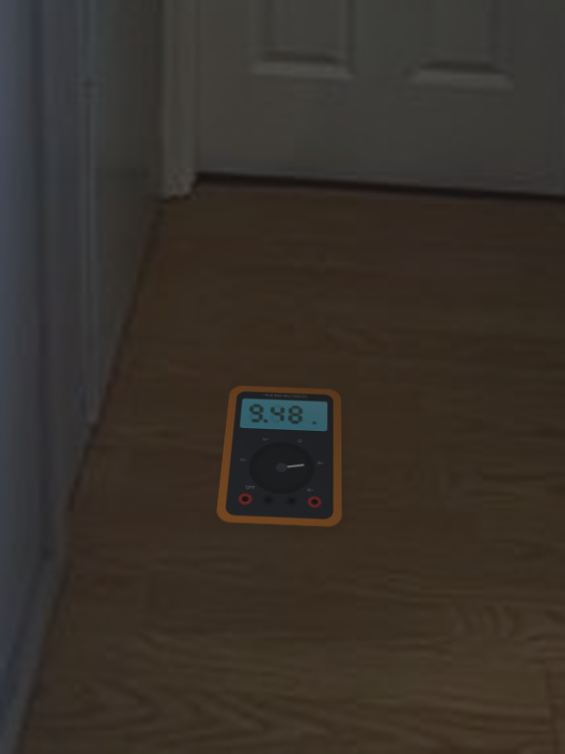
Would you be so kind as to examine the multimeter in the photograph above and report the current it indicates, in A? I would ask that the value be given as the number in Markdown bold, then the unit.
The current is **9.48** A
